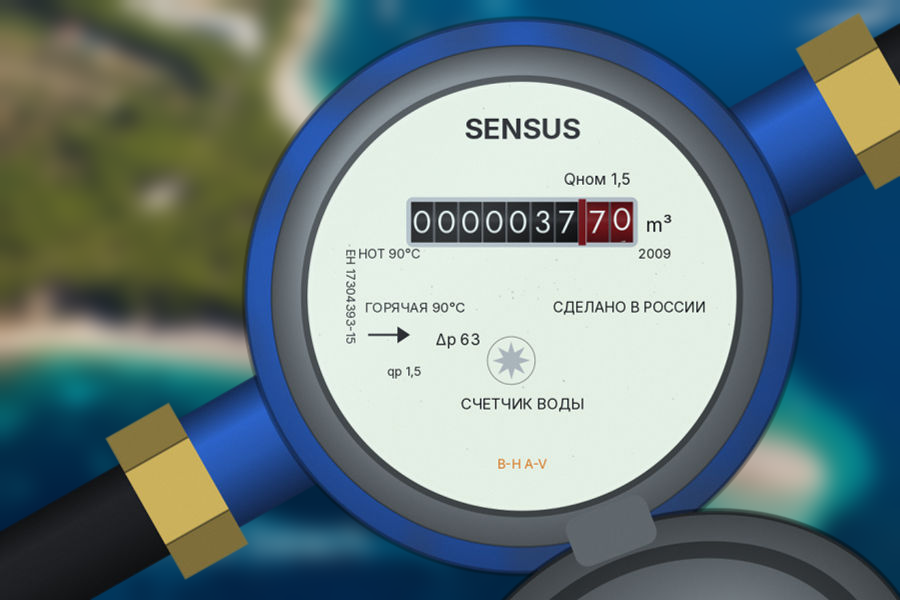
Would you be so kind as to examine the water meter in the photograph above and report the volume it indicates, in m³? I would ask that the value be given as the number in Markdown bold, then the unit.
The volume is **37.70** m³
